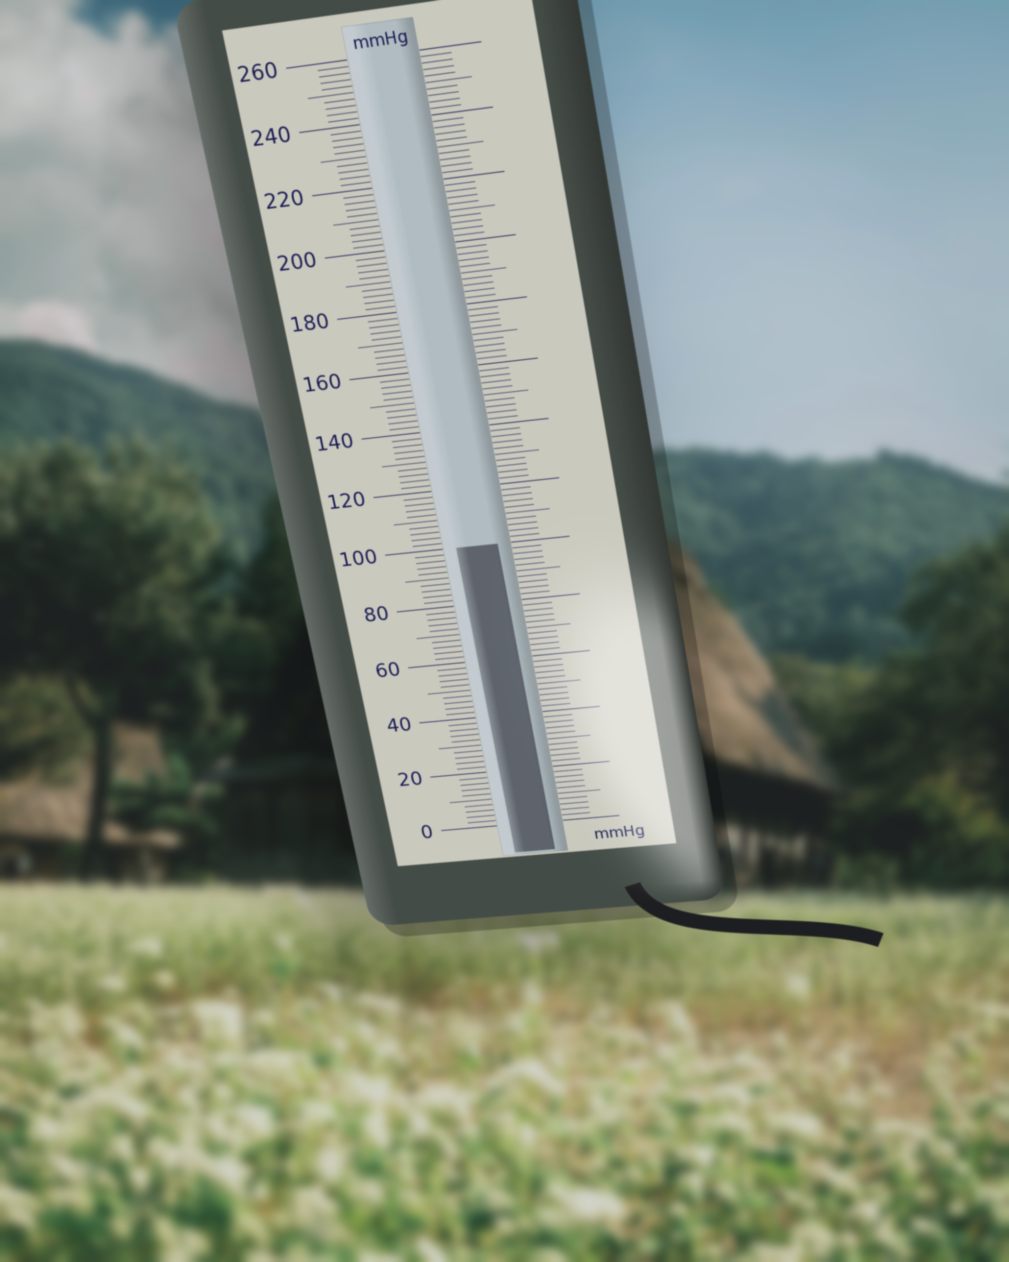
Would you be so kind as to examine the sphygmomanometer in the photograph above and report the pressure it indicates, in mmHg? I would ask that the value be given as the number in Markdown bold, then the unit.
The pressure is **100** mmHg
